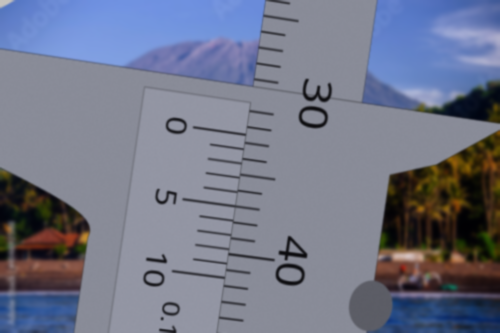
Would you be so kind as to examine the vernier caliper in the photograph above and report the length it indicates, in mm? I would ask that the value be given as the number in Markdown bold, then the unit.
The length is **32.5** mm
